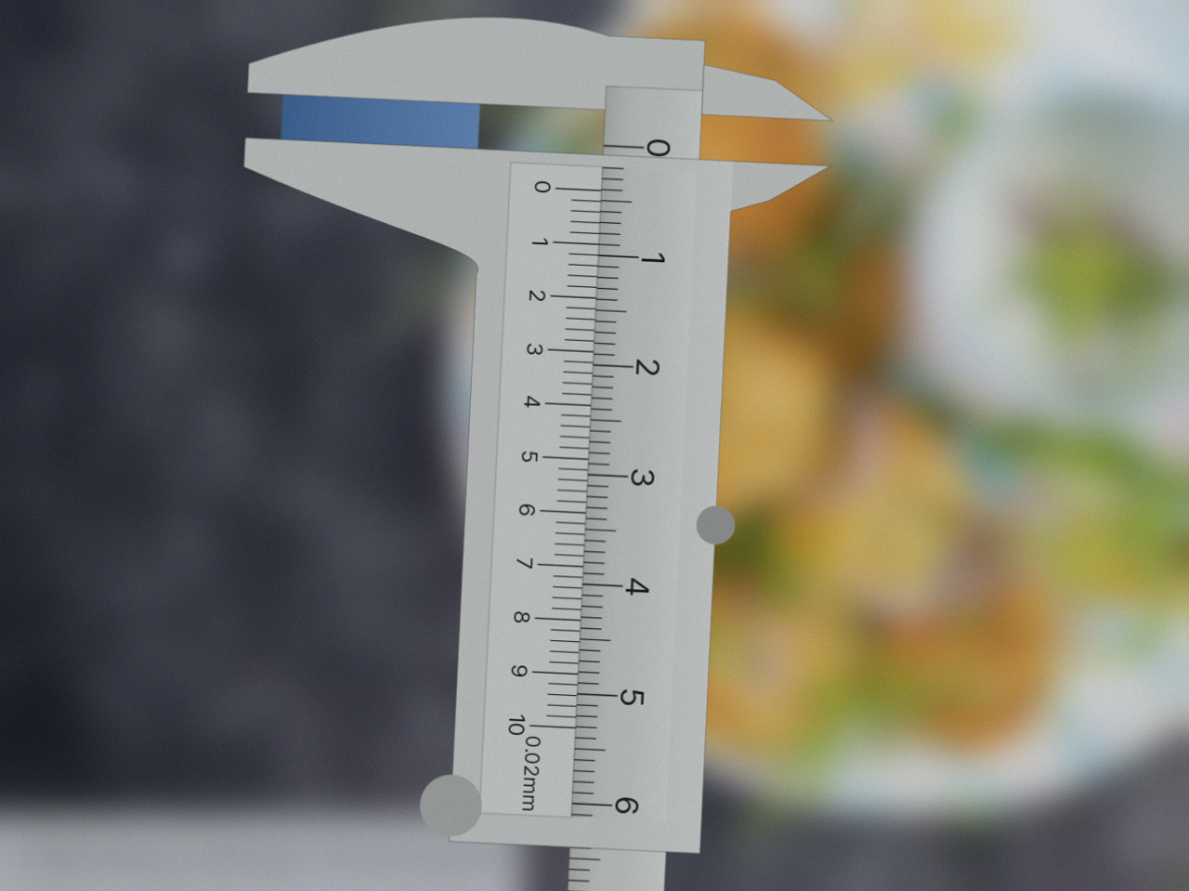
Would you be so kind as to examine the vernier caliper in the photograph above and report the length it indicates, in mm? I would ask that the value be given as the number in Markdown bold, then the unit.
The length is **4.1** mm
